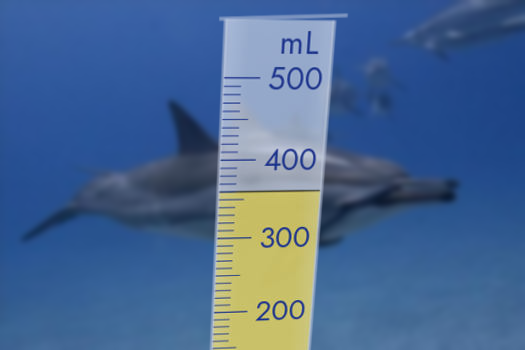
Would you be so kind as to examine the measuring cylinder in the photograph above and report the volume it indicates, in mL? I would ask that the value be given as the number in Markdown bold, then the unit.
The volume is **360** mL
